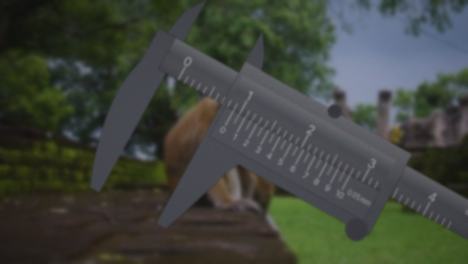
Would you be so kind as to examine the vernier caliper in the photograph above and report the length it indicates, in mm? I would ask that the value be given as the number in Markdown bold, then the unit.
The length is **9.0** mm
